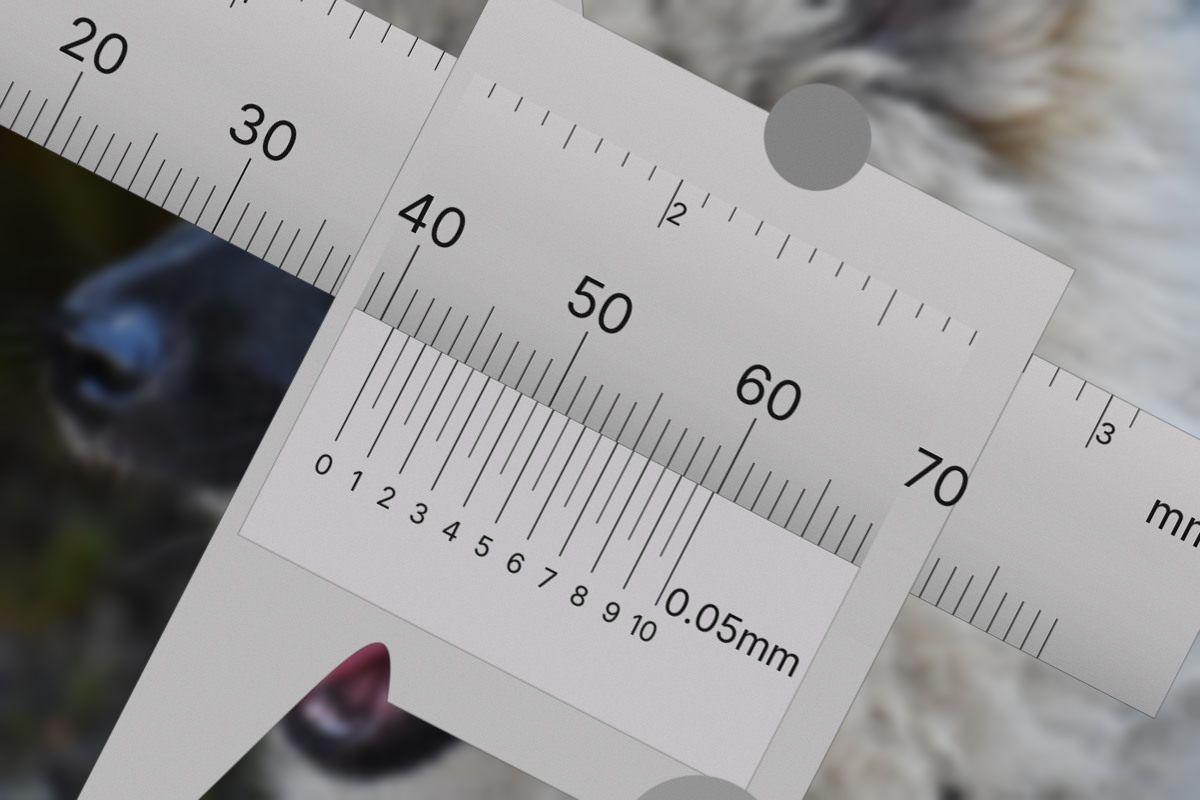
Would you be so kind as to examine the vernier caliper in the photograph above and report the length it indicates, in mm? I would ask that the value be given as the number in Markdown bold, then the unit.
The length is **40.8** mm
